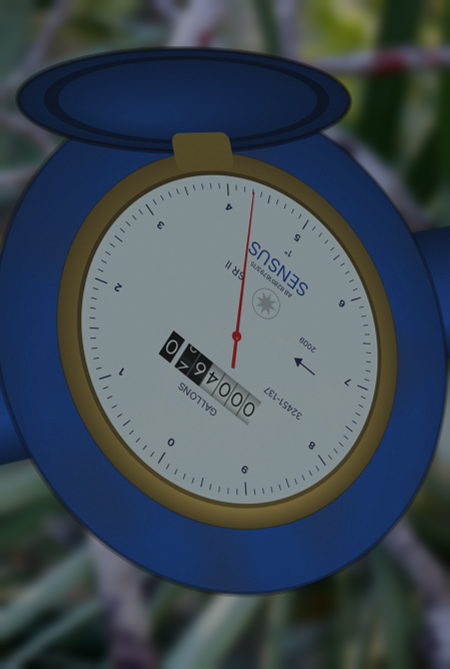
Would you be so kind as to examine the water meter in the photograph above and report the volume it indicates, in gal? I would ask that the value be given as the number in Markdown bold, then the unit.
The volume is **4624.3** gal
